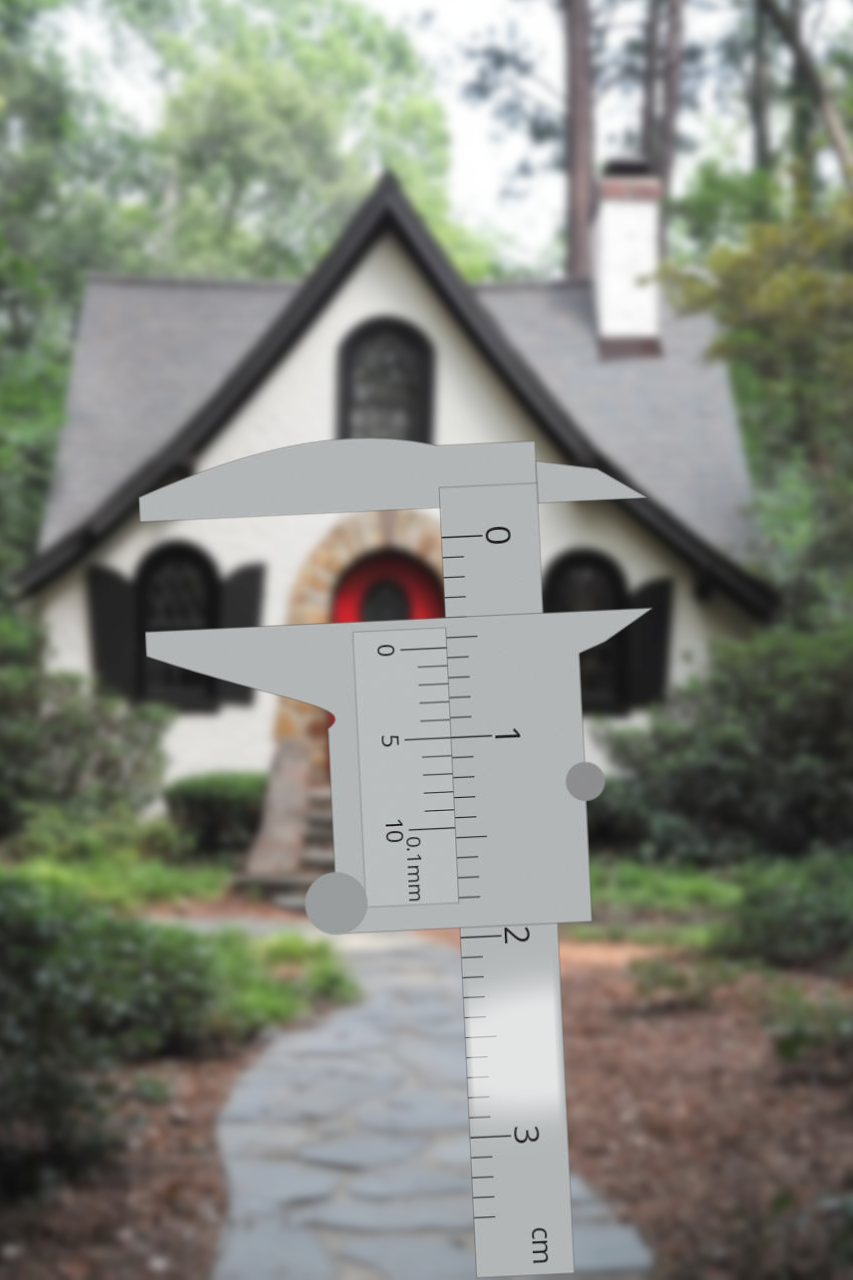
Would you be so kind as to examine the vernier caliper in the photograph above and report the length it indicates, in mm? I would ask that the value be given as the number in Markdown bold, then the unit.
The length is **5.5** mm
